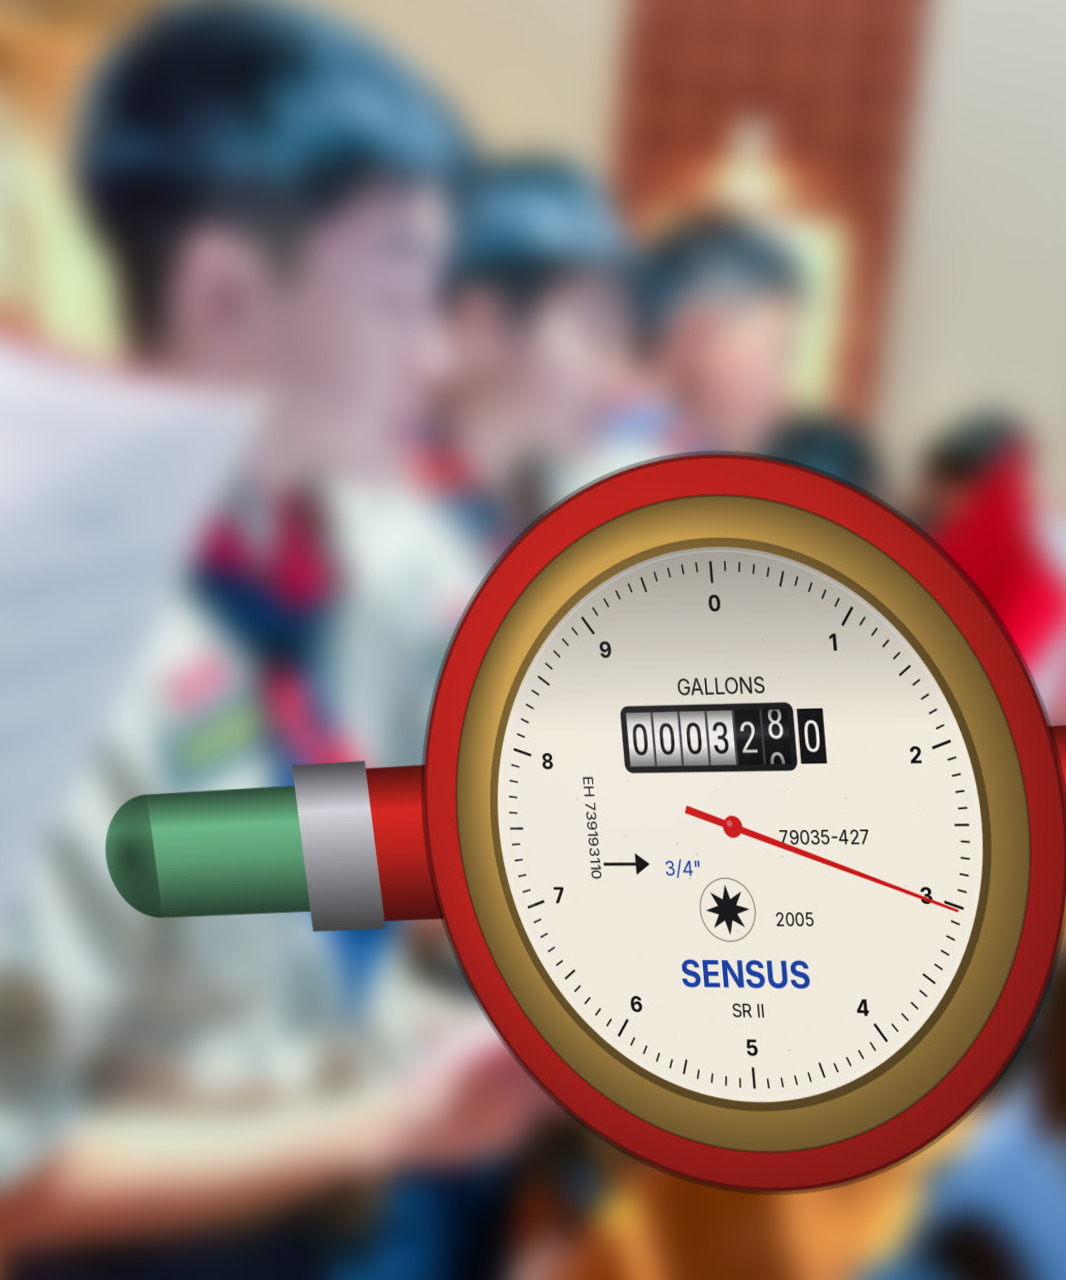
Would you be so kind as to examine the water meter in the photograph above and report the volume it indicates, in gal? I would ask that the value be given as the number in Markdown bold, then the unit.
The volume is **3283.0** gal
